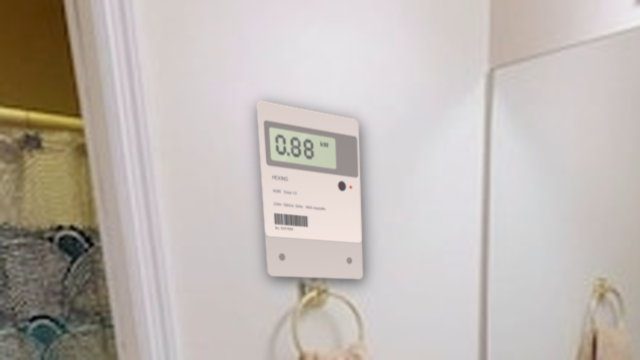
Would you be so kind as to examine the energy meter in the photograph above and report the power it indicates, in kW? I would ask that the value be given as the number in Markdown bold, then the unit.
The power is **0.88** kW
